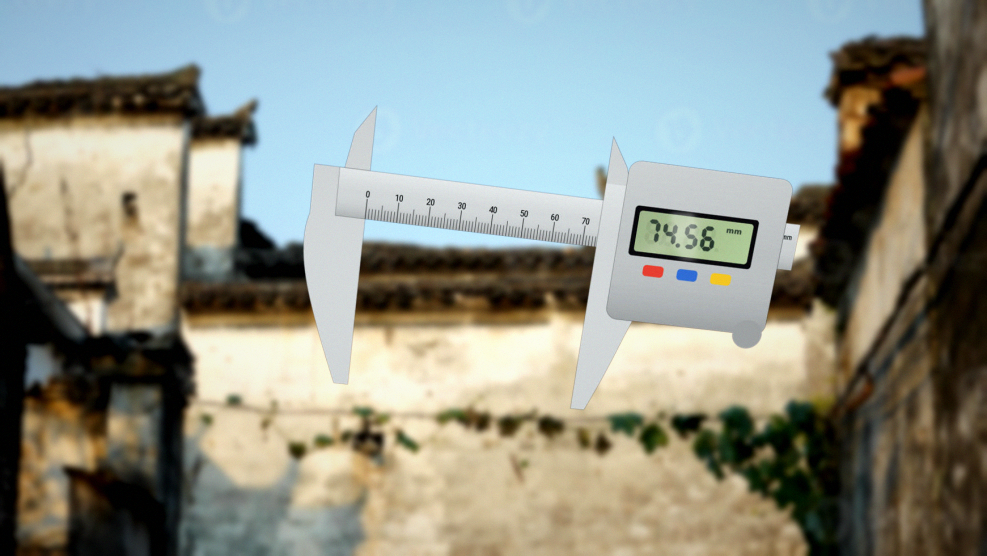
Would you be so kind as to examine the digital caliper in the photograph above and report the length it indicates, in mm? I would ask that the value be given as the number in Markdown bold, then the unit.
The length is **74.56** mm
